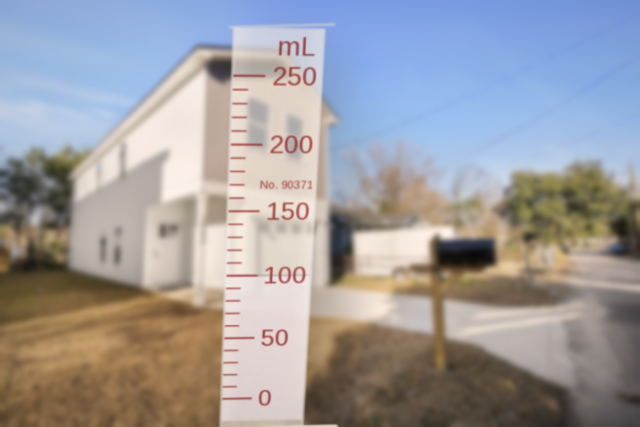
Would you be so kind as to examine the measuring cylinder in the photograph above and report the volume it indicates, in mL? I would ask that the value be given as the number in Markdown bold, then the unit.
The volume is **100** mL
